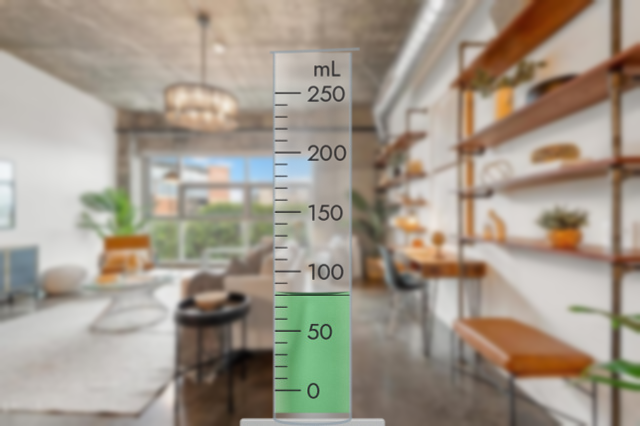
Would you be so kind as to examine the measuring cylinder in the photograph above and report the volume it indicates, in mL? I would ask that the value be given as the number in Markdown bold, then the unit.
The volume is **80** mL
